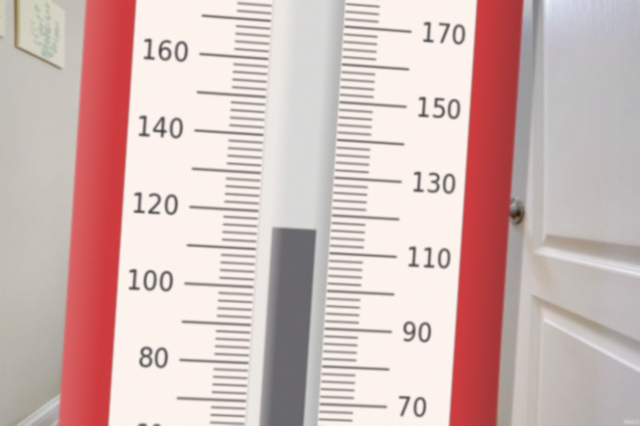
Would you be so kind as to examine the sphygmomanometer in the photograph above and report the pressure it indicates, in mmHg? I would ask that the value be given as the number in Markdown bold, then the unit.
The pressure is **116** mmHg
